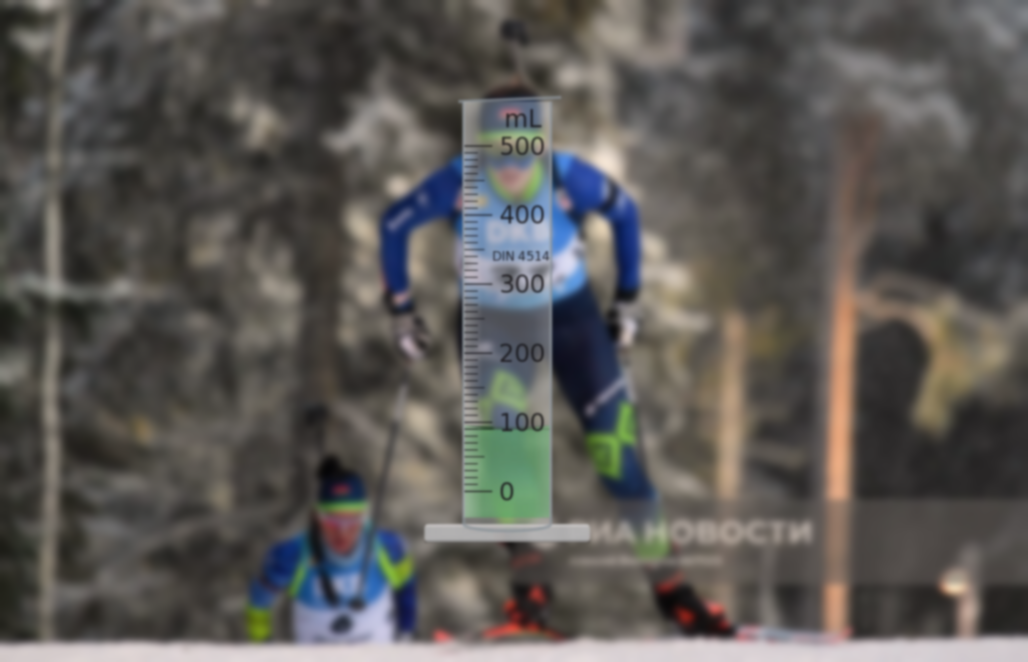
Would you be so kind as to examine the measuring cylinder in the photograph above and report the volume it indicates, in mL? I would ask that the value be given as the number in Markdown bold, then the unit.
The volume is **90** mL
